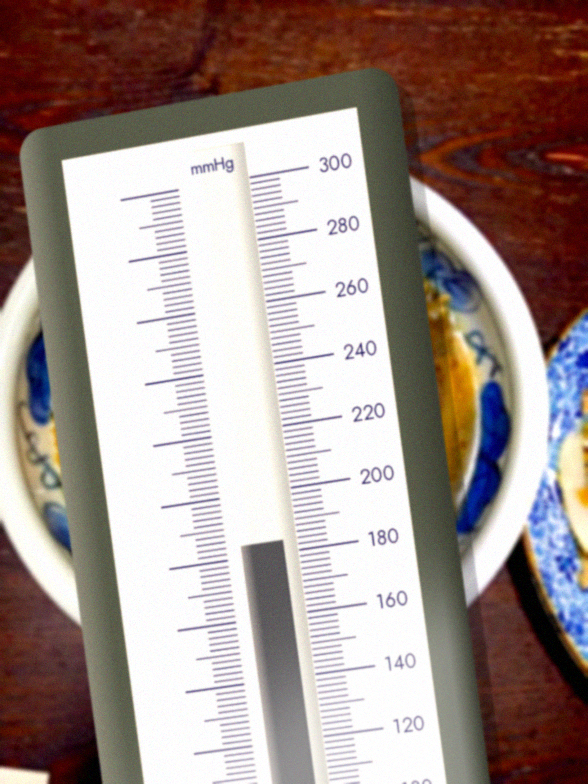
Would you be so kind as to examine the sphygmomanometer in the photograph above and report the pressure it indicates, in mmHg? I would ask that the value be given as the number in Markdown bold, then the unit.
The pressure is **184** mmHg
